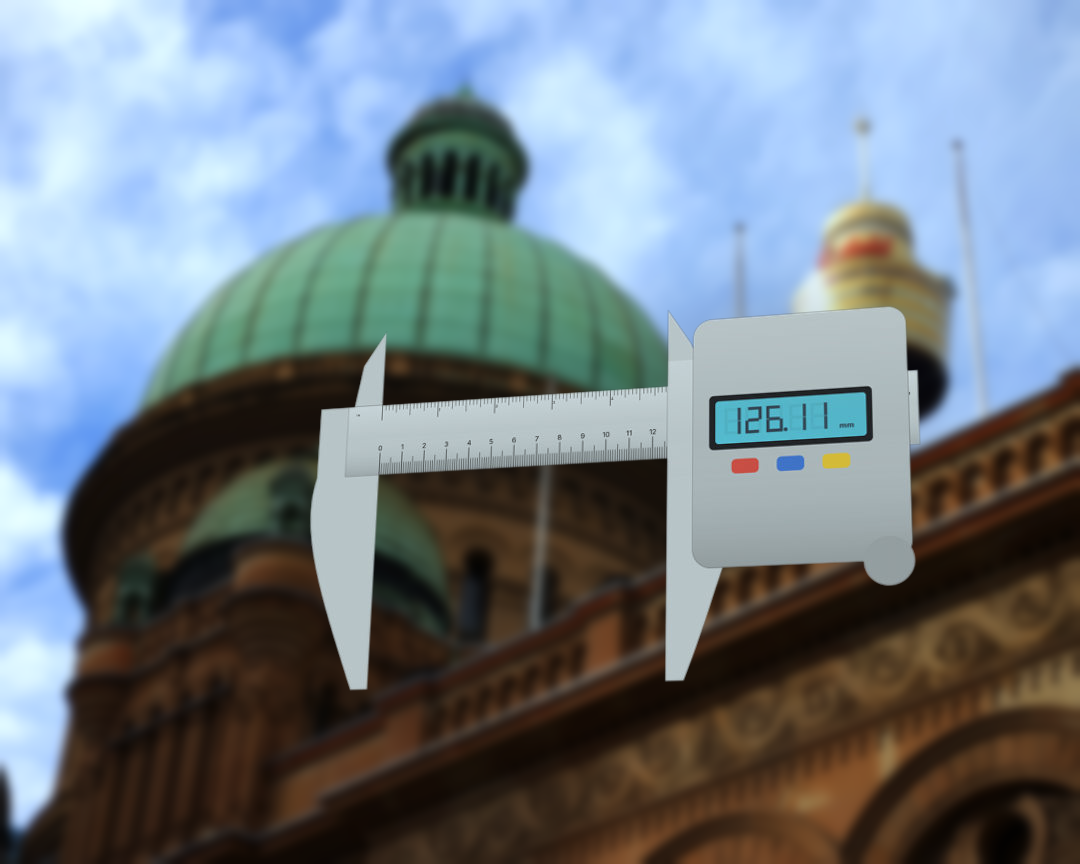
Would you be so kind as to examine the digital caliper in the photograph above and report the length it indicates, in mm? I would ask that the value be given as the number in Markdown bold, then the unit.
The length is **126.11** mm
